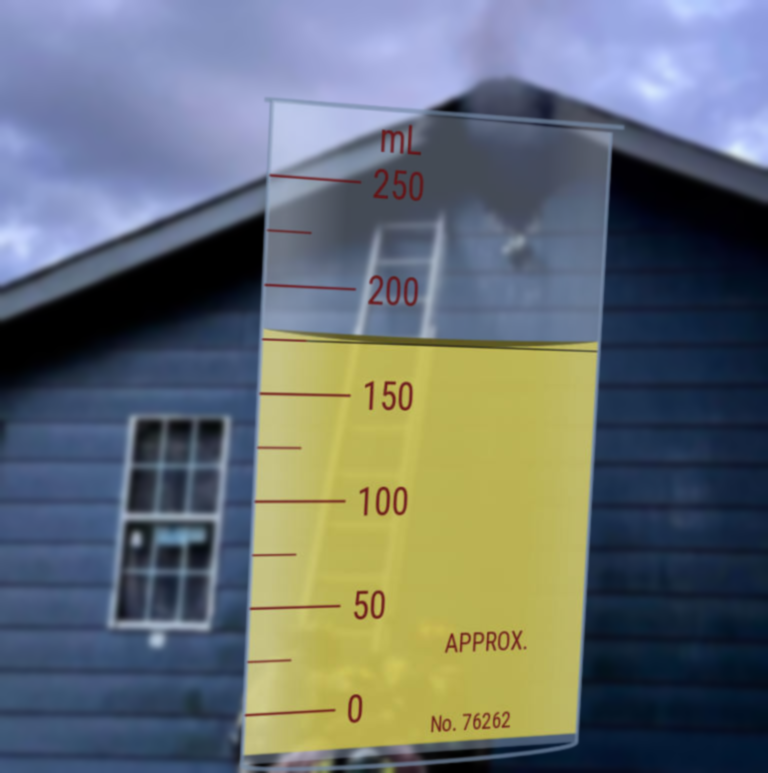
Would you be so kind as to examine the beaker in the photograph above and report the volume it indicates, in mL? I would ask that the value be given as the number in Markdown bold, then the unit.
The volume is **175** mL
